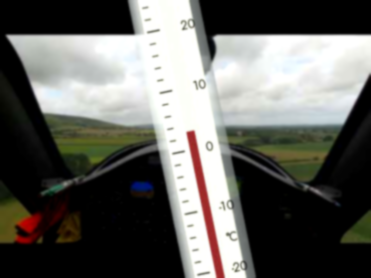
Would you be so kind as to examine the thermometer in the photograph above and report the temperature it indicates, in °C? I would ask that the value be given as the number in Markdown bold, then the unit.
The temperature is **3** °C
